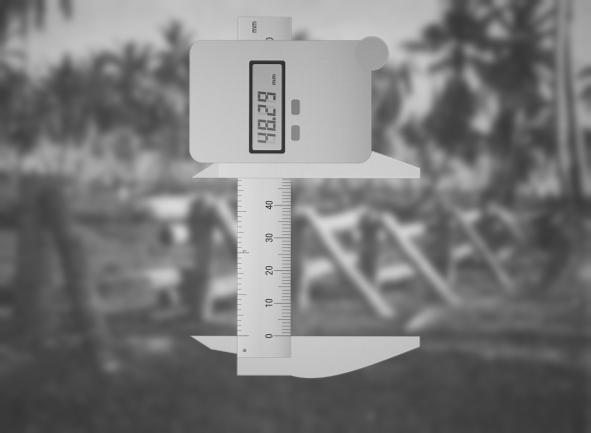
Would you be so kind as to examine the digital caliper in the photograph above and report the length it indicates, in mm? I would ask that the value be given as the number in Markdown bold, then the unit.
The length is **48.29** mm
